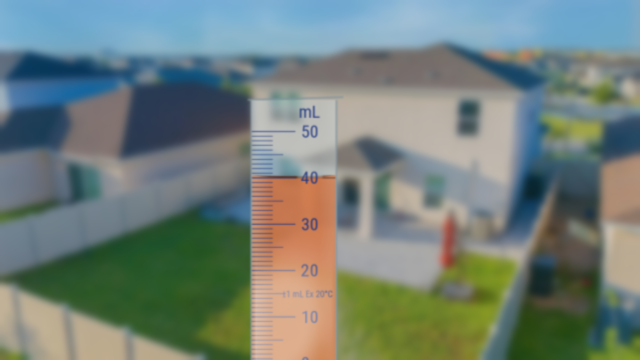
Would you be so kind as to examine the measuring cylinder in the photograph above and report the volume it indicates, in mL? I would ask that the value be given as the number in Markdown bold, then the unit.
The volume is **40** mL
